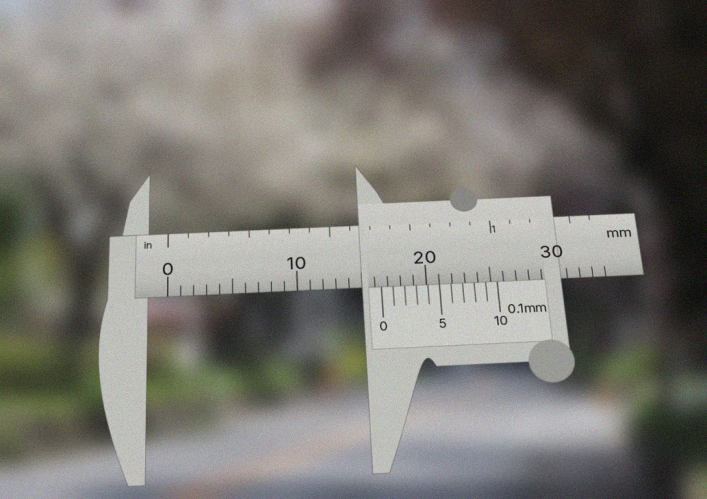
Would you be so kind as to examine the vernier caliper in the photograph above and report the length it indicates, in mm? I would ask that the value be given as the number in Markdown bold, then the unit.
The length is **16.5** mm
